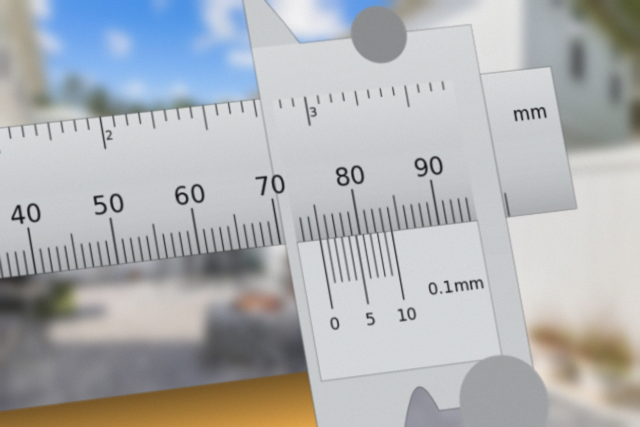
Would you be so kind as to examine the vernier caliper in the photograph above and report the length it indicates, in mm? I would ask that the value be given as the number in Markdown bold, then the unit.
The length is **75.0** mm
